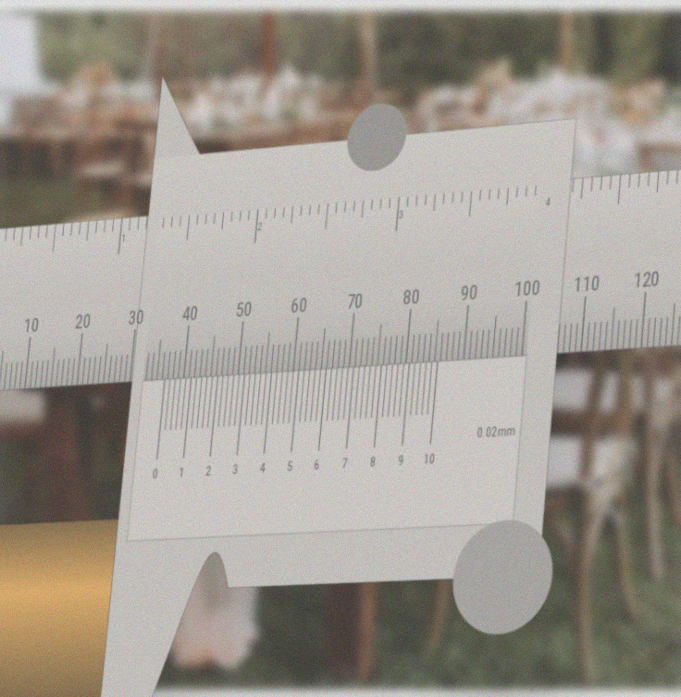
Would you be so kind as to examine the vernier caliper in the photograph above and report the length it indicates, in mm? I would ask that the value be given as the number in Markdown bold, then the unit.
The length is **36.5** mm
